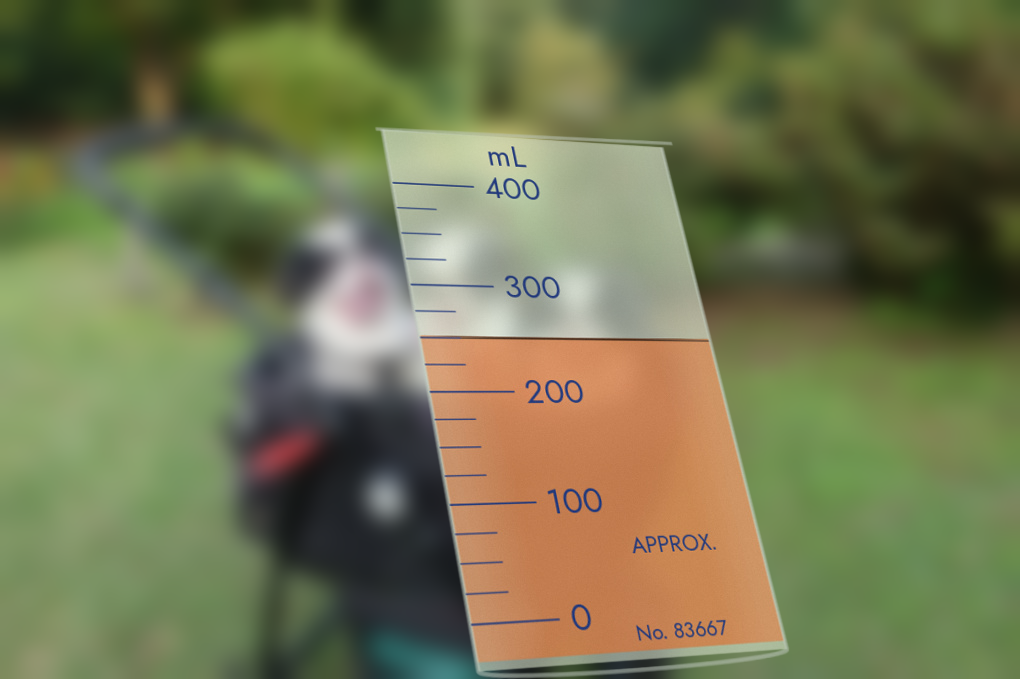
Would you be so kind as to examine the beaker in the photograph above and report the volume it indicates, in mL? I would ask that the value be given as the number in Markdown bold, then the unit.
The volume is **250** mL
